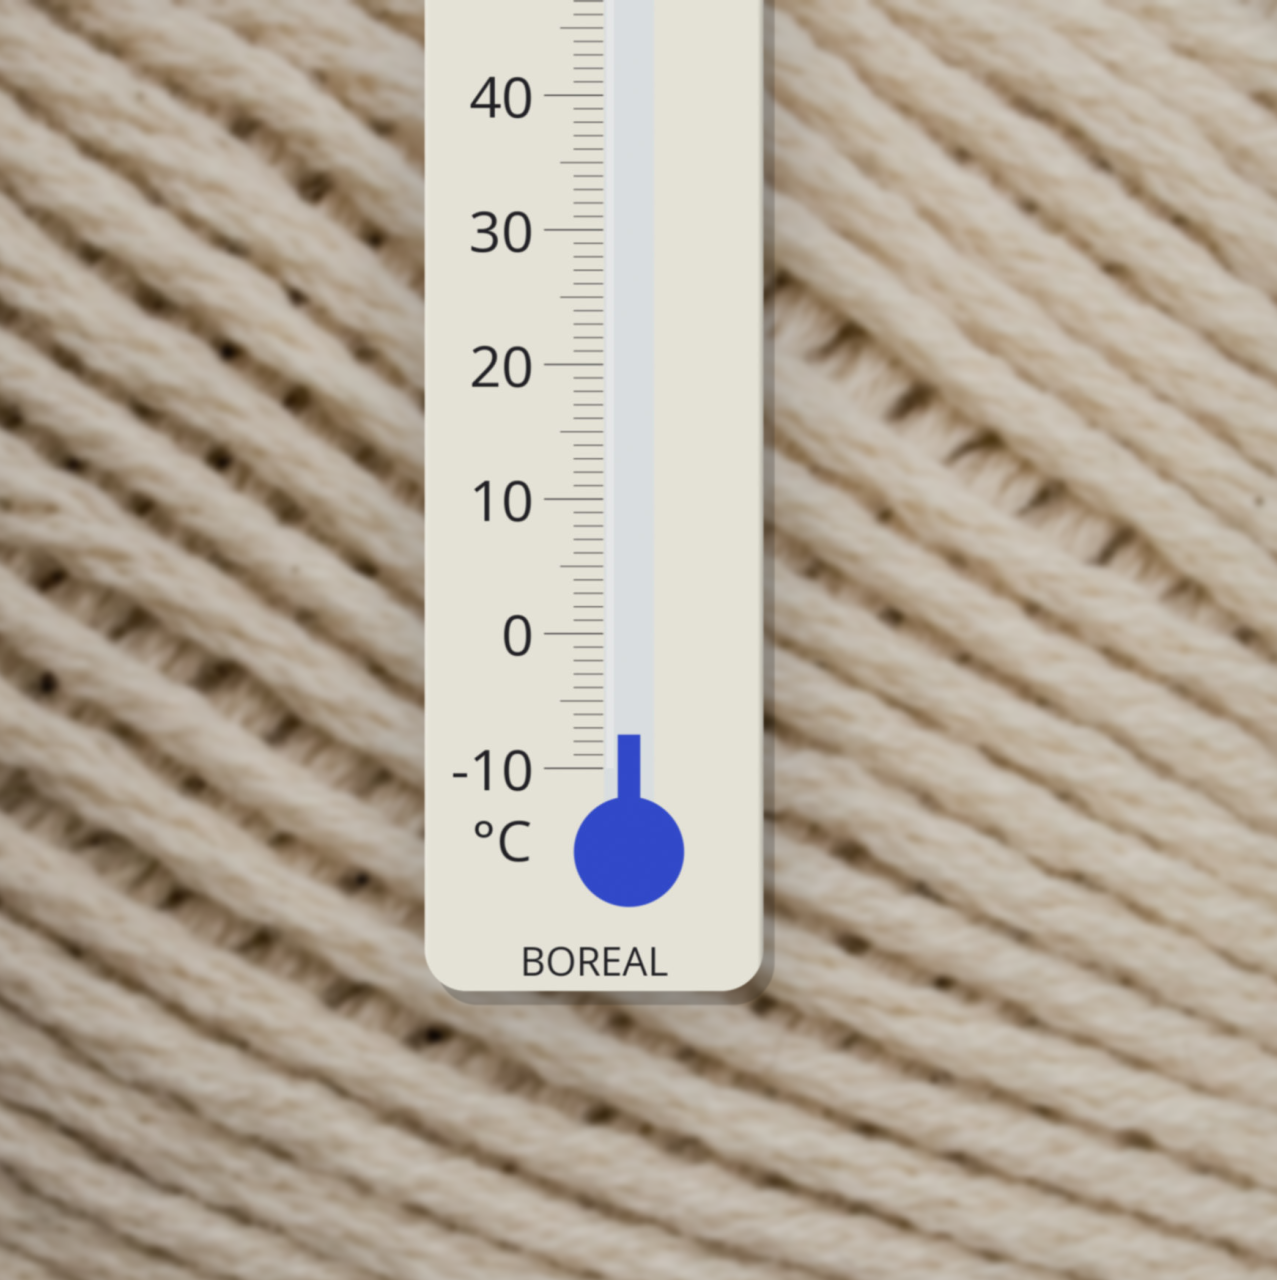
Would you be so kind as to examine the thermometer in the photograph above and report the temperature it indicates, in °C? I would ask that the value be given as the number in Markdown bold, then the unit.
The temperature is **-7.5** °C
